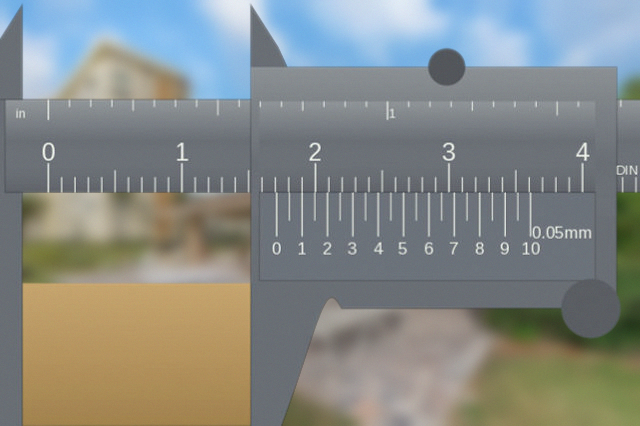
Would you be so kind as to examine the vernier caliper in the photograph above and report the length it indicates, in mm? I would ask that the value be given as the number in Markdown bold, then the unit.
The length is **17.1** mm
